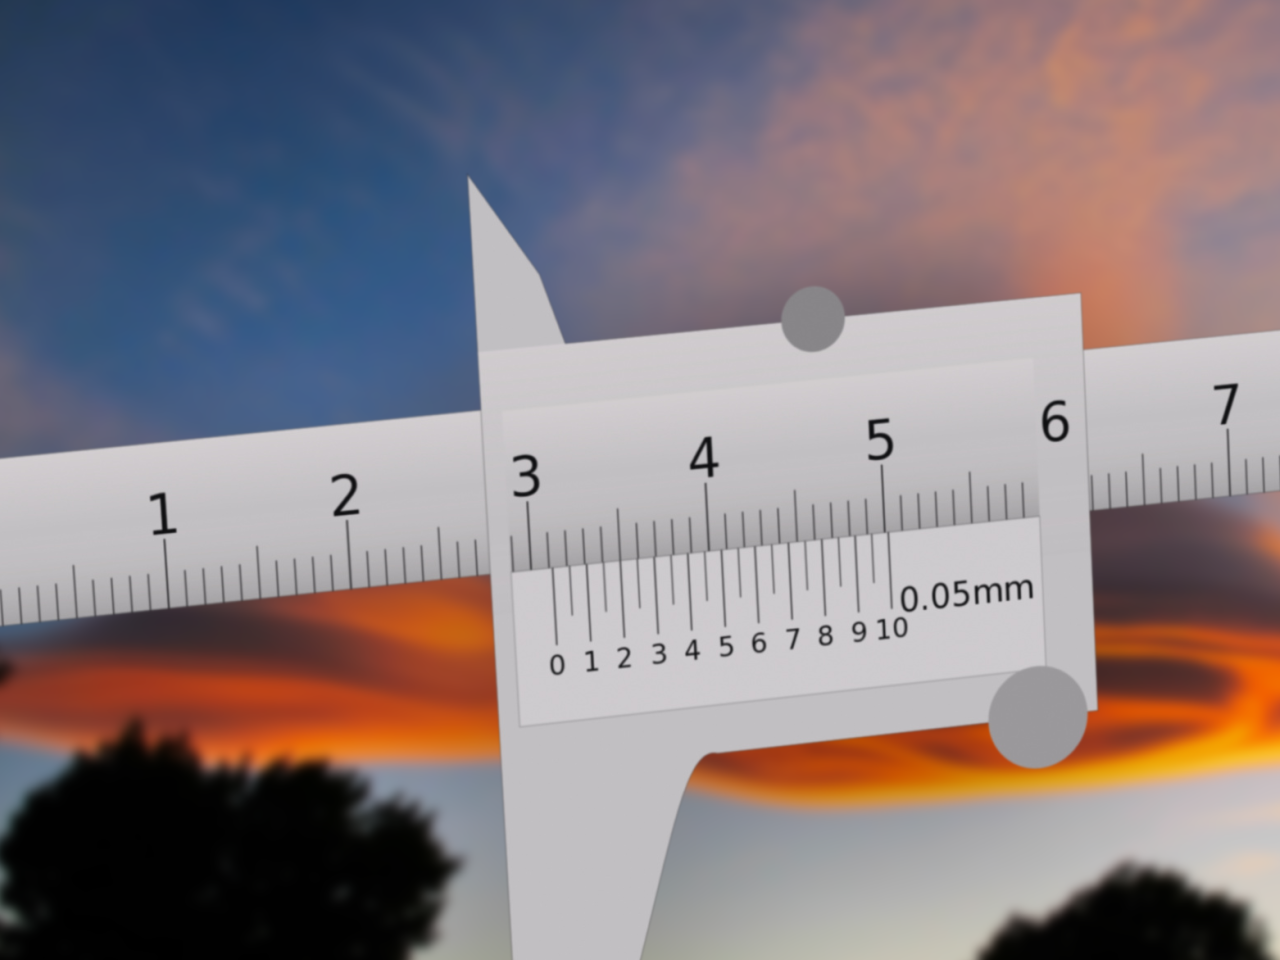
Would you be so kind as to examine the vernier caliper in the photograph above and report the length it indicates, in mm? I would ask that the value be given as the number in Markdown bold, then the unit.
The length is **31.2** mm
